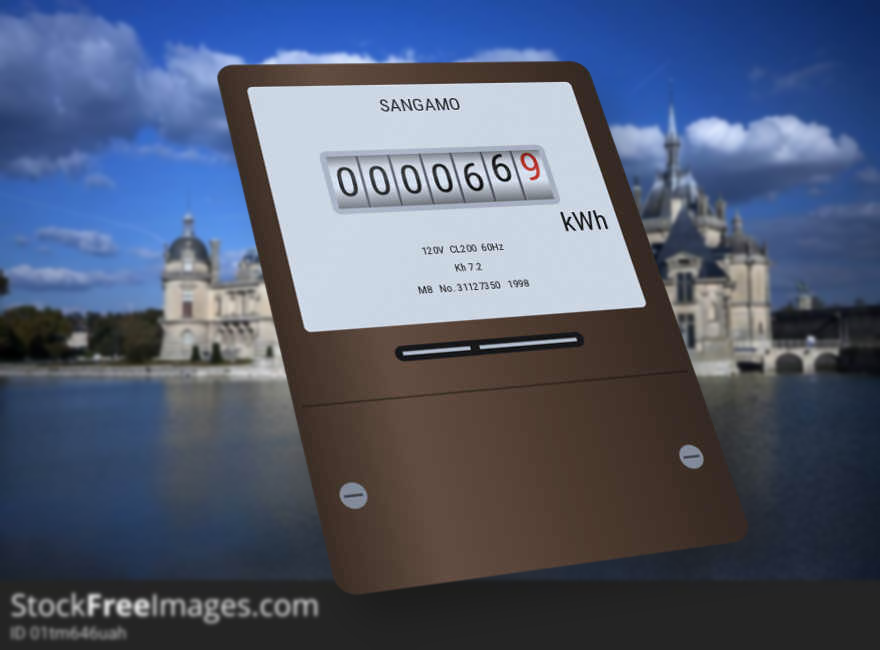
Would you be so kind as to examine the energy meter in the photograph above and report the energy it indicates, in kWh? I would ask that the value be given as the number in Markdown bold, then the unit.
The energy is **66.9** kWh
